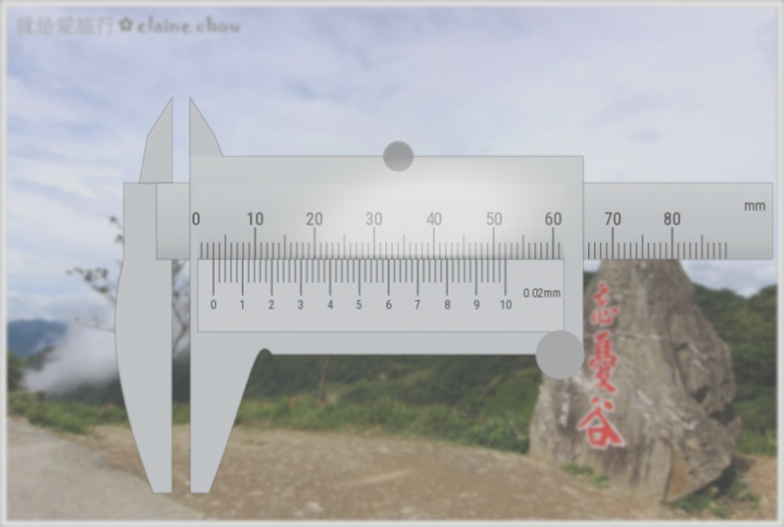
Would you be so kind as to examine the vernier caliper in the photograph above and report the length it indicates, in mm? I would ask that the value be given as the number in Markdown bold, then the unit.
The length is **3.0** mm
